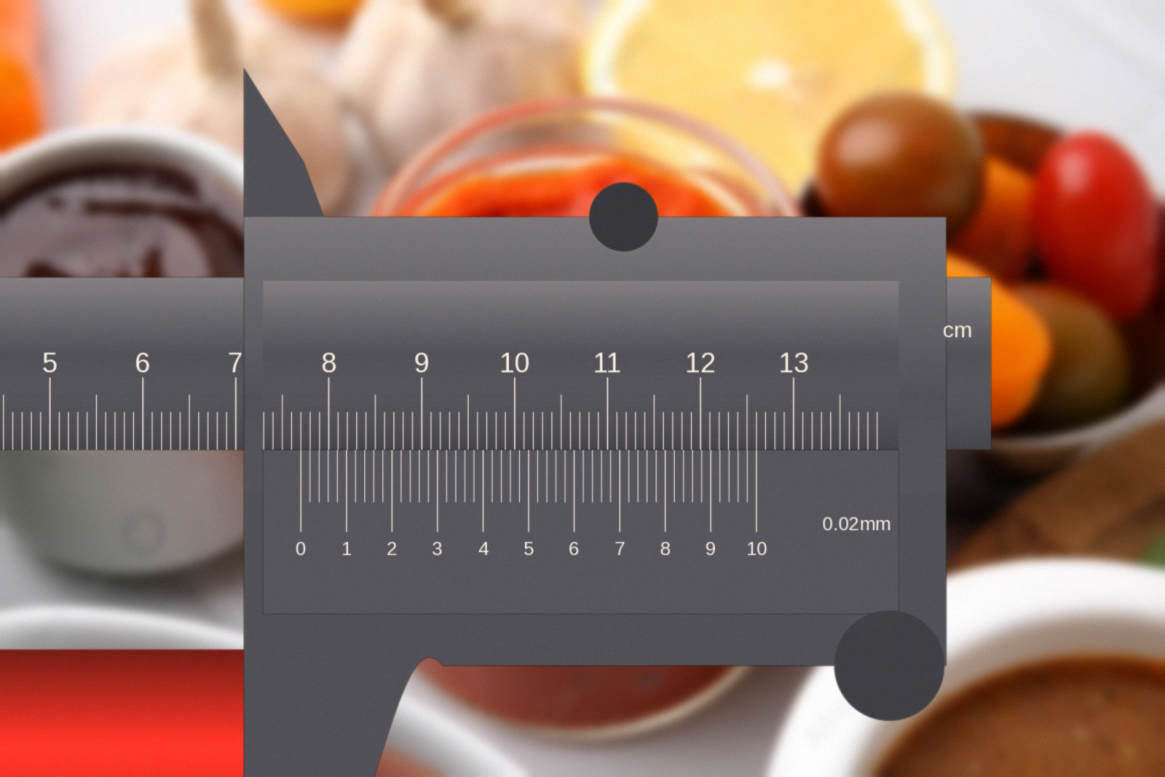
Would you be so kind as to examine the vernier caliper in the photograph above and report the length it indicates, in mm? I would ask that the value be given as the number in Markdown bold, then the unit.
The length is **77.0** mm
